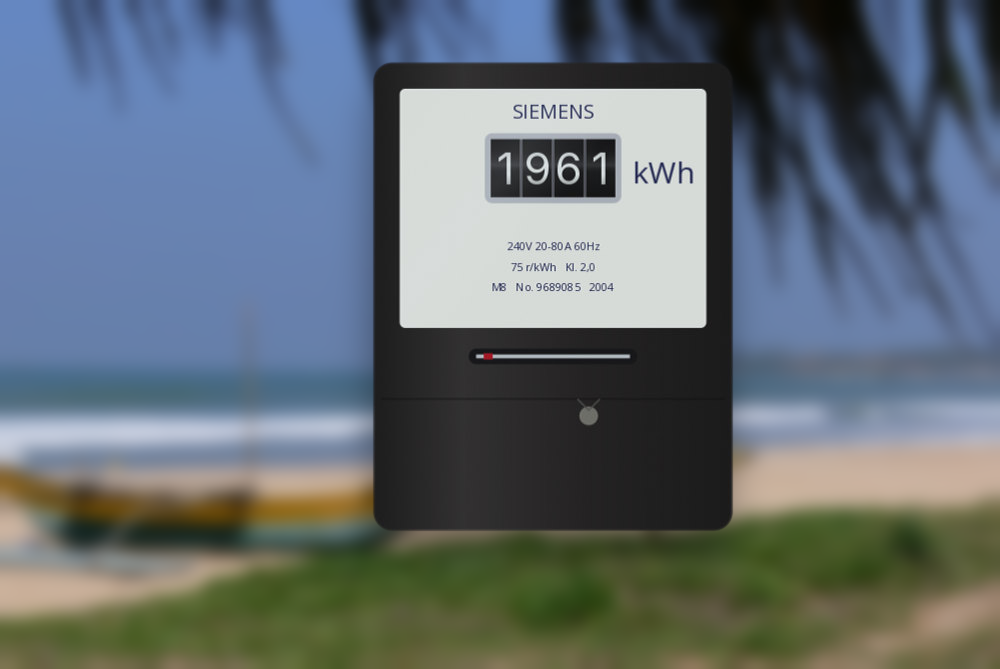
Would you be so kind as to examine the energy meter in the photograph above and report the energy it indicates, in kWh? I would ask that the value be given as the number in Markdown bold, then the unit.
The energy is **1961** kWh
